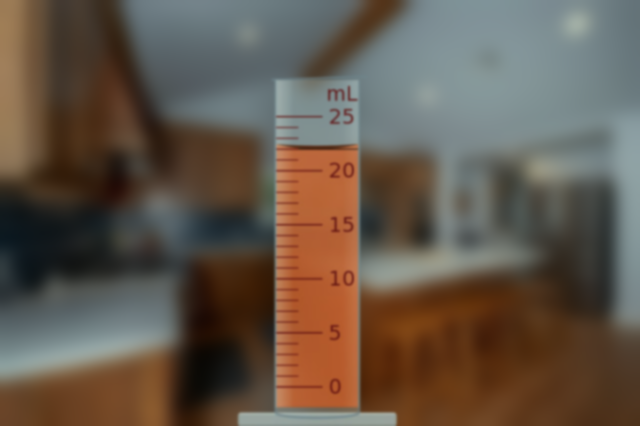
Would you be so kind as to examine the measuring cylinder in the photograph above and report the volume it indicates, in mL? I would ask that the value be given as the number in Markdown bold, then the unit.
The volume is **22** mL
